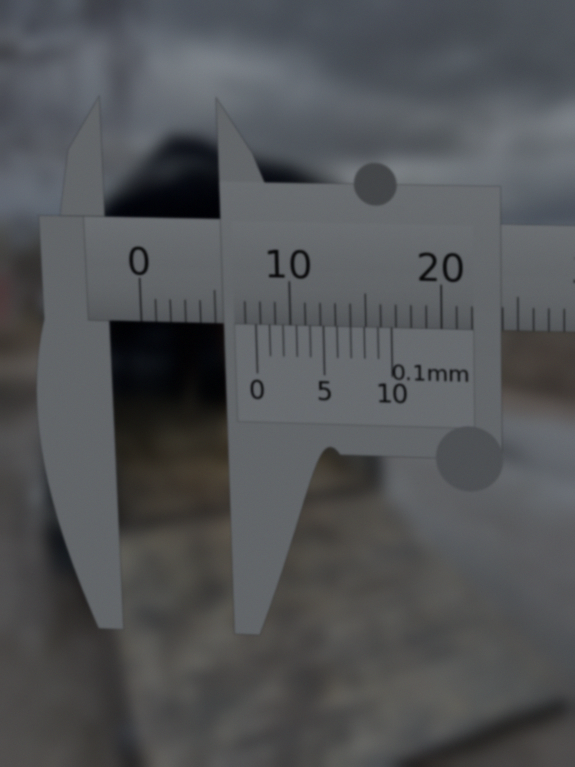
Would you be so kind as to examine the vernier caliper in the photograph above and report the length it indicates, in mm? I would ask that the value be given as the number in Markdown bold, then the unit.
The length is **7.7** mm
